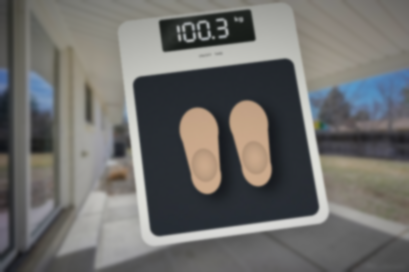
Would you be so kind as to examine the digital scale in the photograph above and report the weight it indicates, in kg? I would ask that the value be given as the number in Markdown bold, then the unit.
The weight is **100.3** kg
